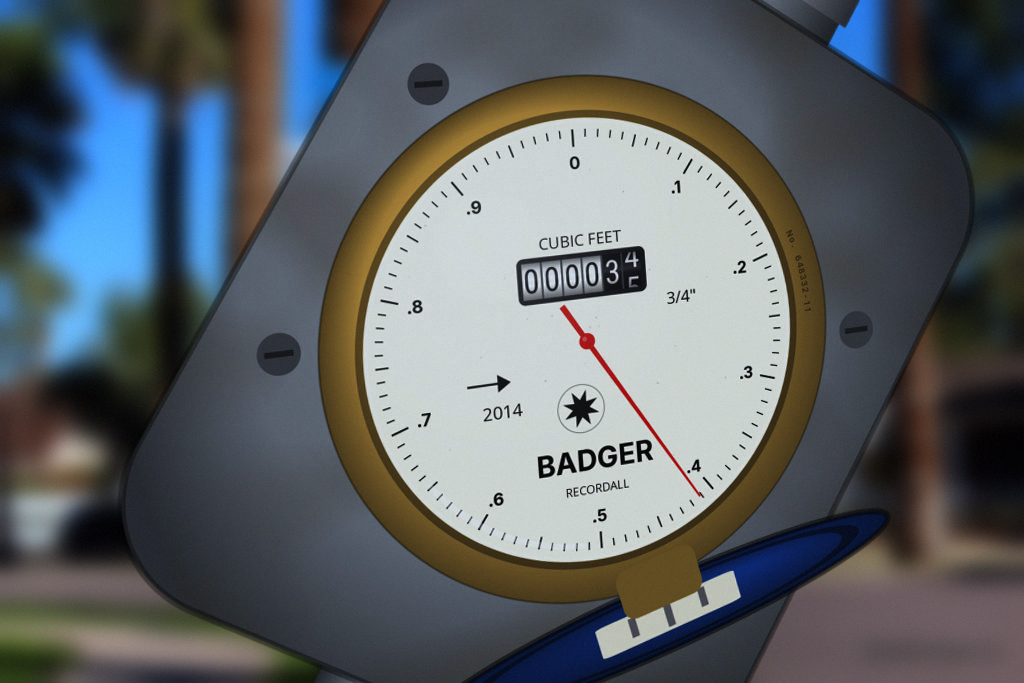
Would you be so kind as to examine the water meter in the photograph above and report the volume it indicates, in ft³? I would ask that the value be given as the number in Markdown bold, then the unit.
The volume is **34.41** ft³
